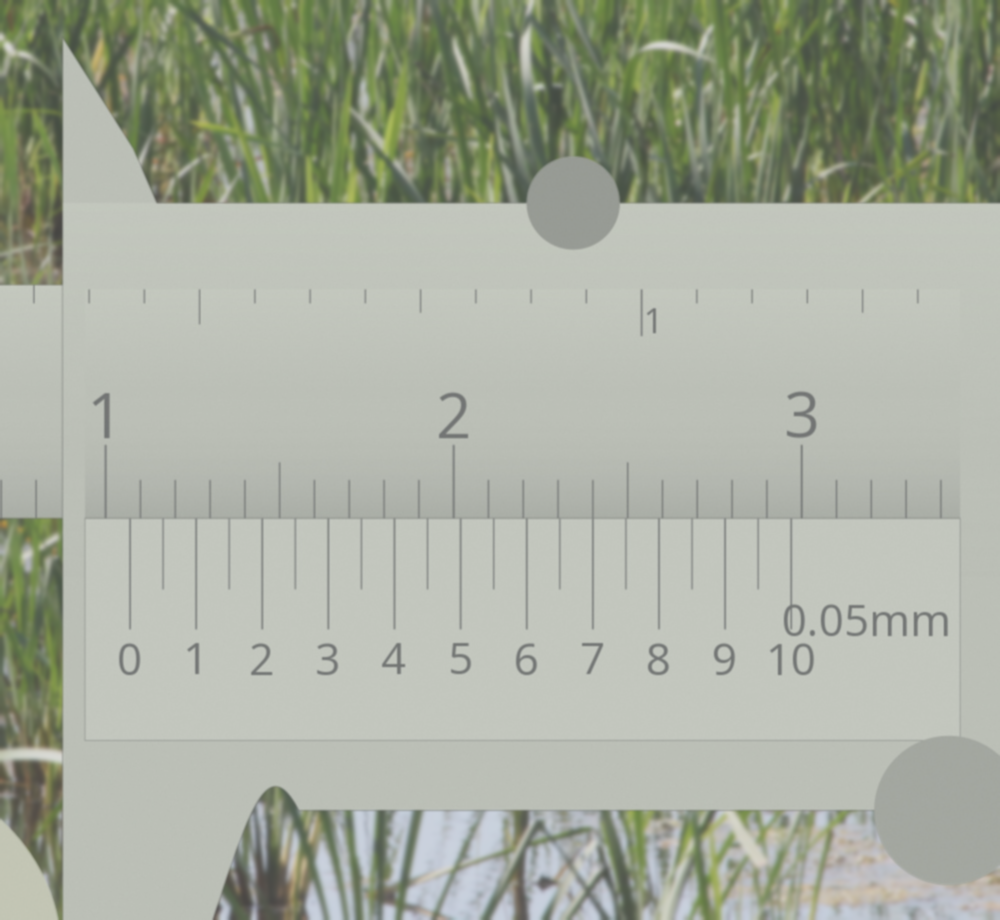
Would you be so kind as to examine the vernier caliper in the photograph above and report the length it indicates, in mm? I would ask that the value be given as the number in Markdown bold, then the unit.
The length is **10.70** mm
